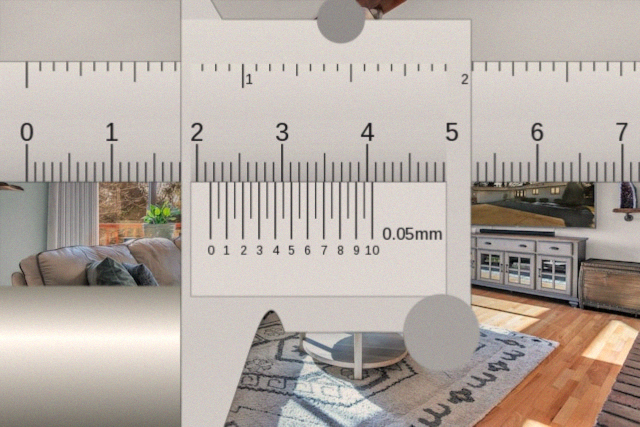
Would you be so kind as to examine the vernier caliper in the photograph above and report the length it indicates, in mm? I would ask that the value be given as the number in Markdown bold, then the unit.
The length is **21.6** mm
